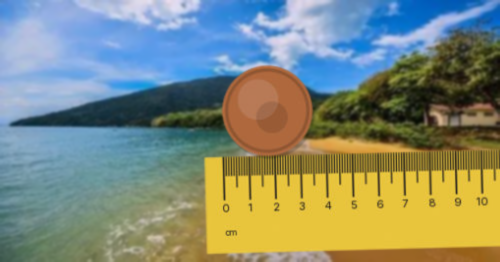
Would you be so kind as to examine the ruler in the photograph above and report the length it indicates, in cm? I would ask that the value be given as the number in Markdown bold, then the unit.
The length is **3.5** cm
